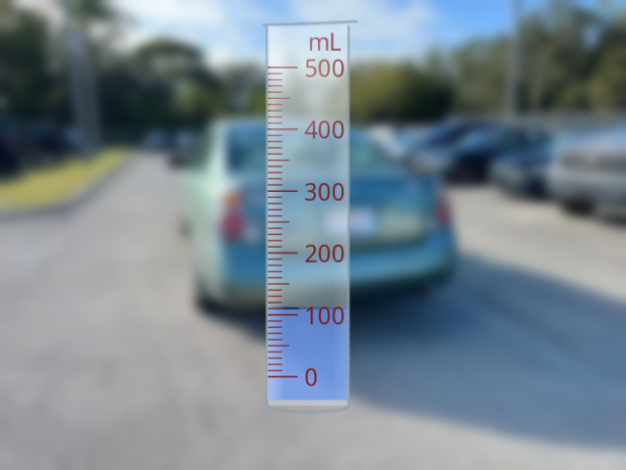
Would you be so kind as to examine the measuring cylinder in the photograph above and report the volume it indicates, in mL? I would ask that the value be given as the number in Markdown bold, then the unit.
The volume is **110** mL
